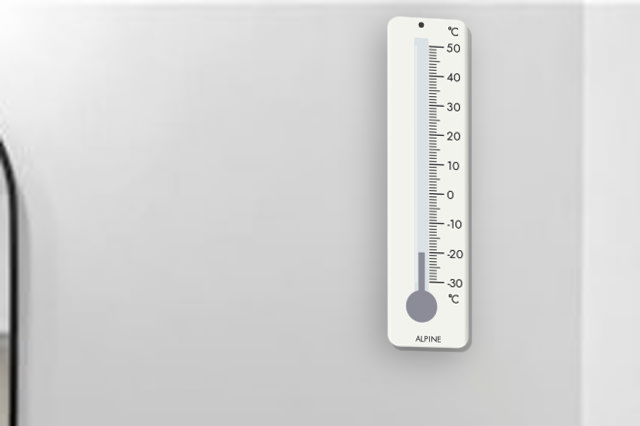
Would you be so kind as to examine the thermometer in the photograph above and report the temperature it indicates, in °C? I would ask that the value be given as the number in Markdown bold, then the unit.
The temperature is **-20** °C
